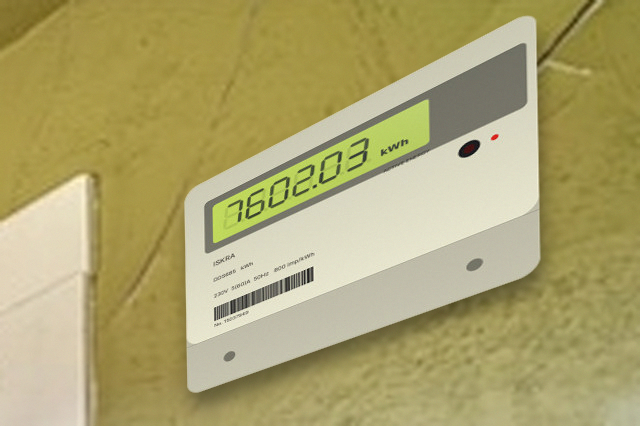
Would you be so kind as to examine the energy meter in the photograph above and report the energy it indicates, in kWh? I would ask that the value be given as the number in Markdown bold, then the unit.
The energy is **7602.03** kWh
